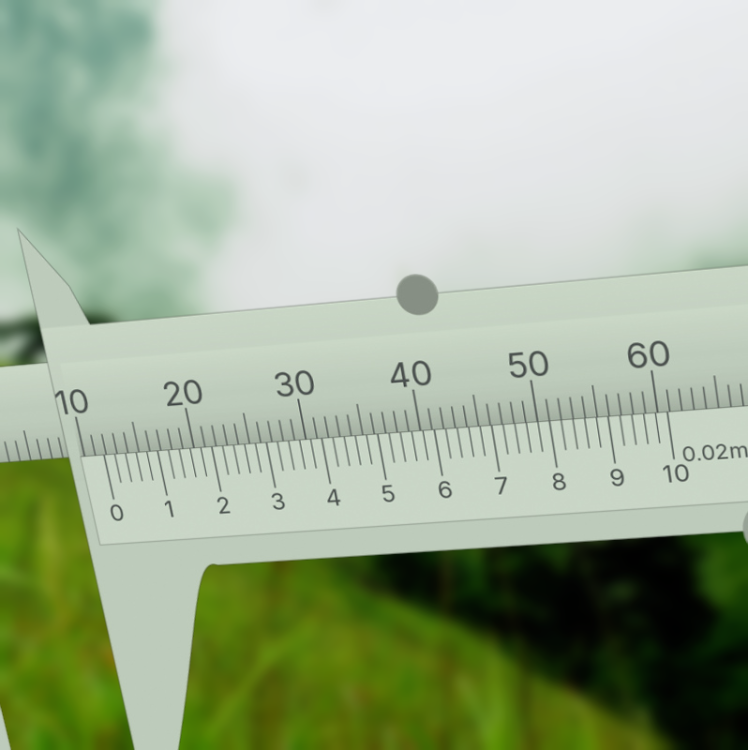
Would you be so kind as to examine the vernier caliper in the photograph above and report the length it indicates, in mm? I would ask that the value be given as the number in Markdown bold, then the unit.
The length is **11.8** mm
